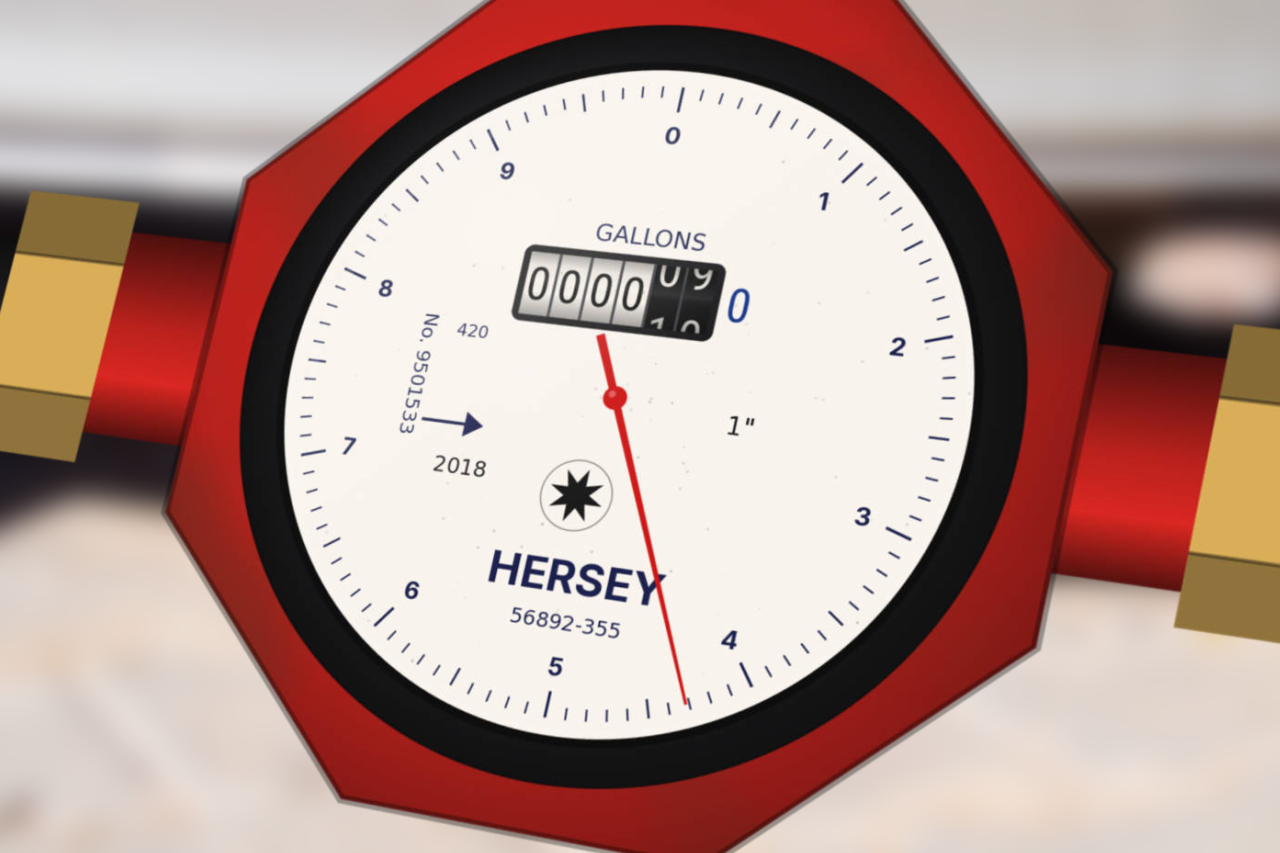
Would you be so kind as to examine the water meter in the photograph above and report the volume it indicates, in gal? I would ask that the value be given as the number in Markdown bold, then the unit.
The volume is **94.3** gal
